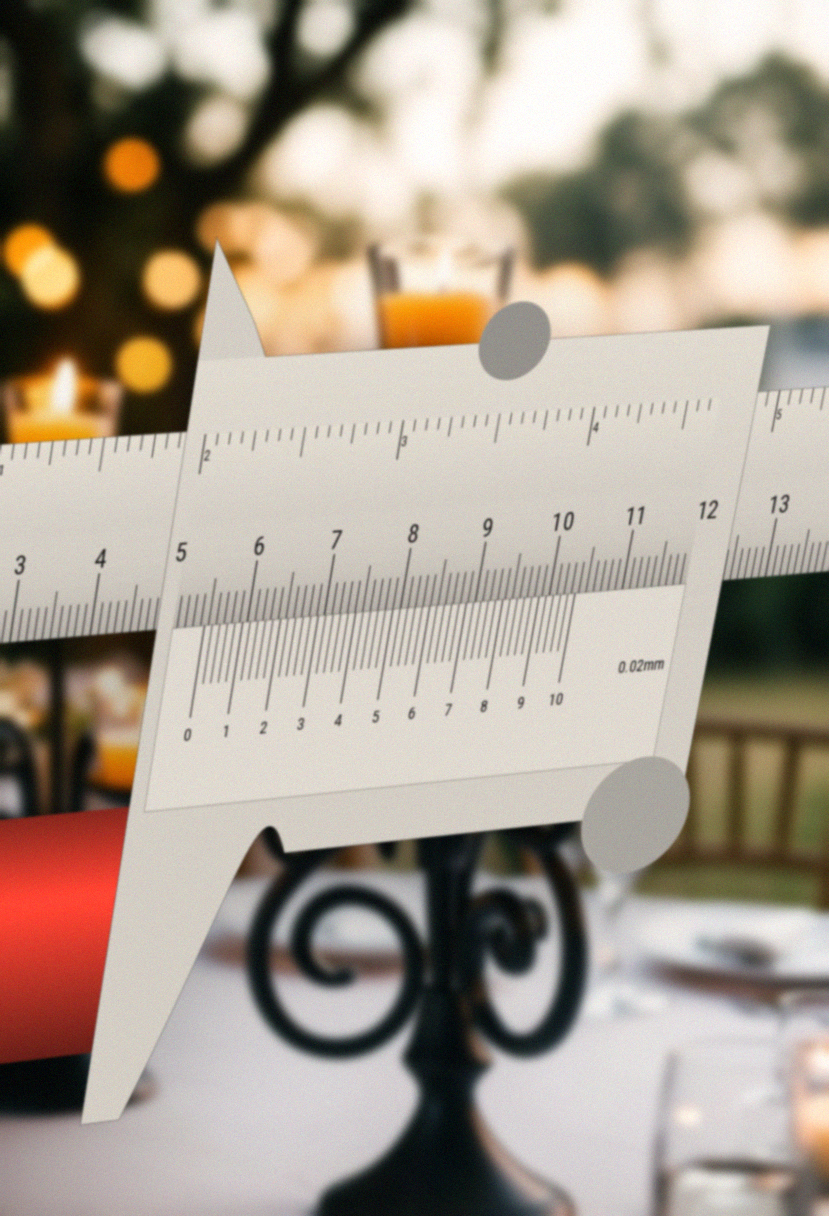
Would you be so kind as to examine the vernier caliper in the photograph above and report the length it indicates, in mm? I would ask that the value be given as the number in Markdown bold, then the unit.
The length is **54.5** mm
